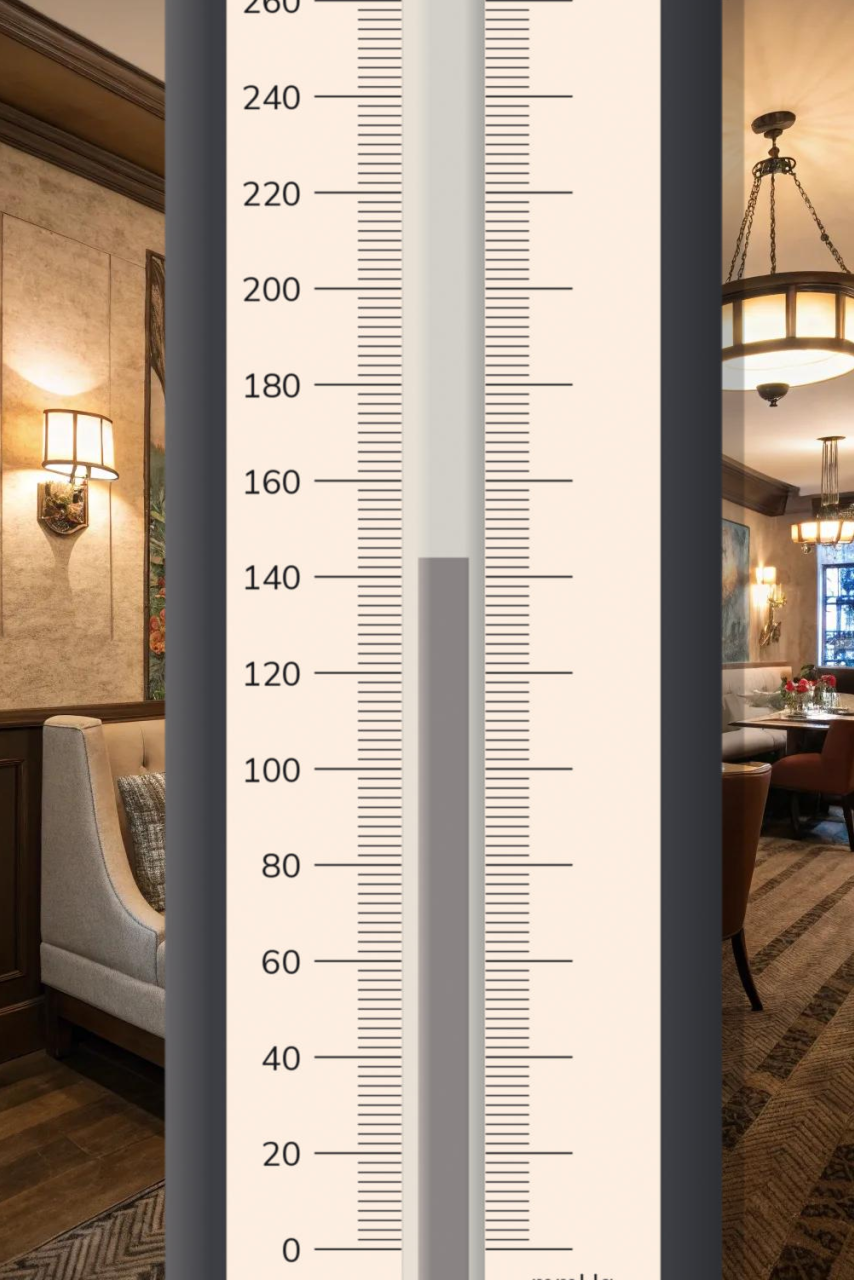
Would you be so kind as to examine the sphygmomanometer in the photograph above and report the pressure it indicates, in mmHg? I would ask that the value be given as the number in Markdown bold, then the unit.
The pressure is **144** mmHg
